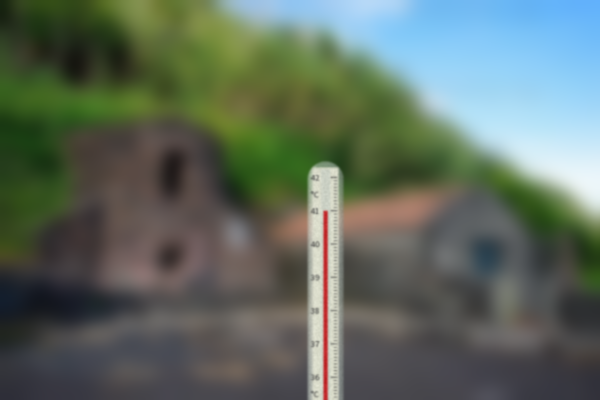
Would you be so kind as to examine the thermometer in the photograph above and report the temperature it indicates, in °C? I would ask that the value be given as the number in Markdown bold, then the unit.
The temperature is **41** °C
